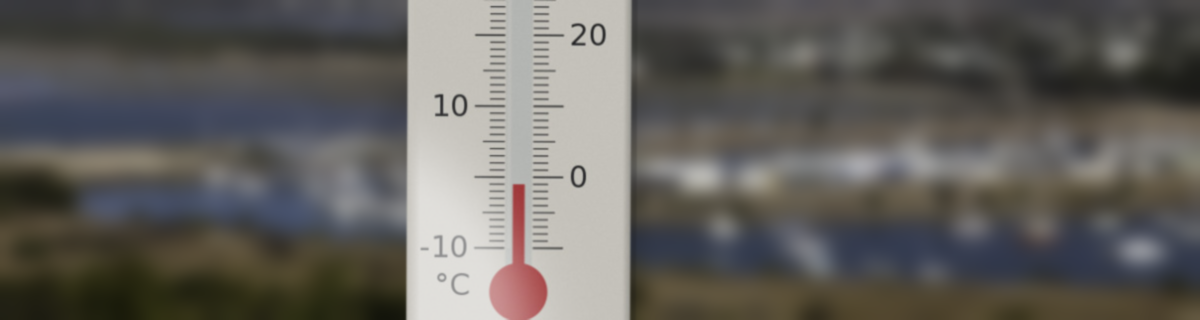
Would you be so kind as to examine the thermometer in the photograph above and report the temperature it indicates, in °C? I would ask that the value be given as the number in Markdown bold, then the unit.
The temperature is **-1** °C
